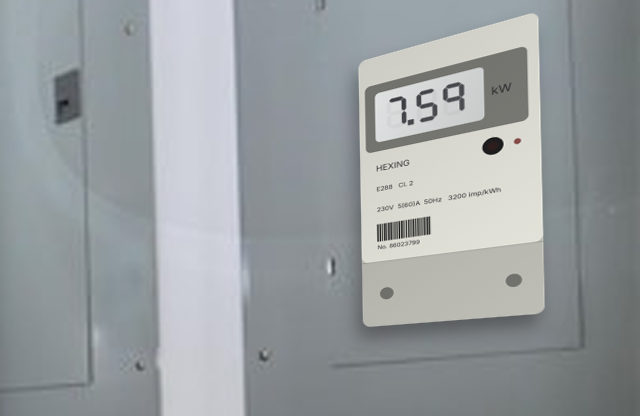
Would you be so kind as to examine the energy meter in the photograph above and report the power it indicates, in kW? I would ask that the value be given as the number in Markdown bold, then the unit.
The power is **7.59** kW
